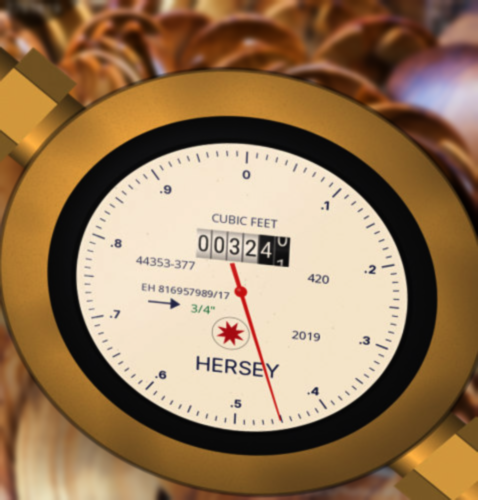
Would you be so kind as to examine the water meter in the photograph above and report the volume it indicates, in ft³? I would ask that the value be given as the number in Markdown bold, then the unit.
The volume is **3240.45** ft³
